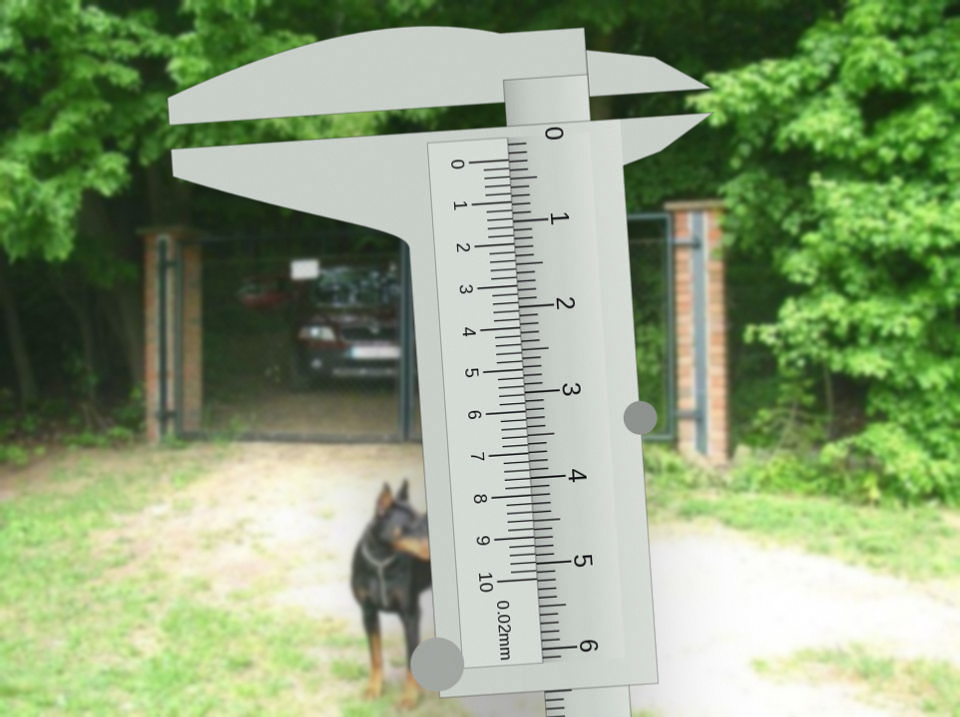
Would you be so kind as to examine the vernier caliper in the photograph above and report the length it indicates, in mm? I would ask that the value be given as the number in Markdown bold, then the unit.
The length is **2.8** mm
